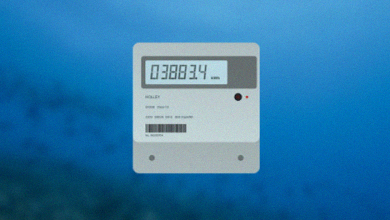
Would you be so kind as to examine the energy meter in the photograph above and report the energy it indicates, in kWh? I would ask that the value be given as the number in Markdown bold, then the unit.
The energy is **3883.4** kWh
